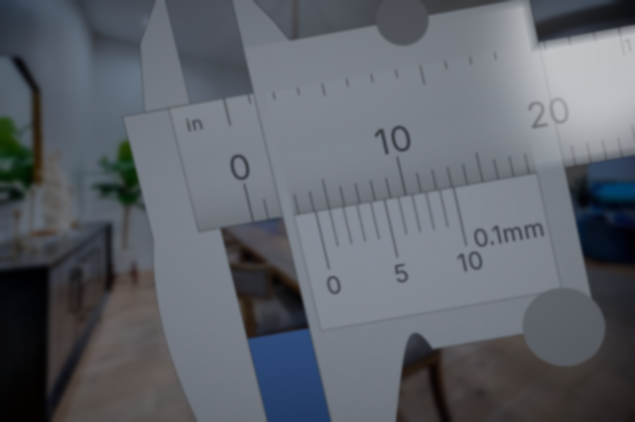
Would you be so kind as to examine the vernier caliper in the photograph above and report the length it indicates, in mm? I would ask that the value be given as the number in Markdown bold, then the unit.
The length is **4.1** mm
